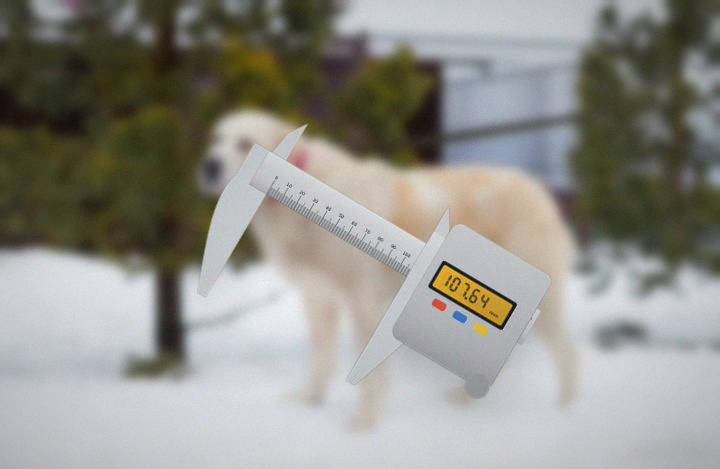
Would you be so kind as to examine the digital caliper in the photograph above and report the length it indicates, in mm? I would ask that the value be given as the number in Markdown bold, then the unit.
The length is **107.64** mm
